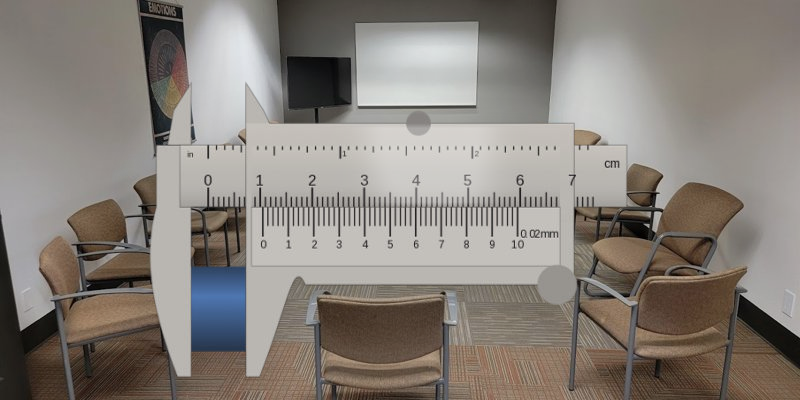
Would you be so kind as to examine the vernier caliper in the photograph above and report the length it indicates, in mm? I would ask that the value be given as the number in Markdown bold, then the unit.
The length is **10.5** mm
